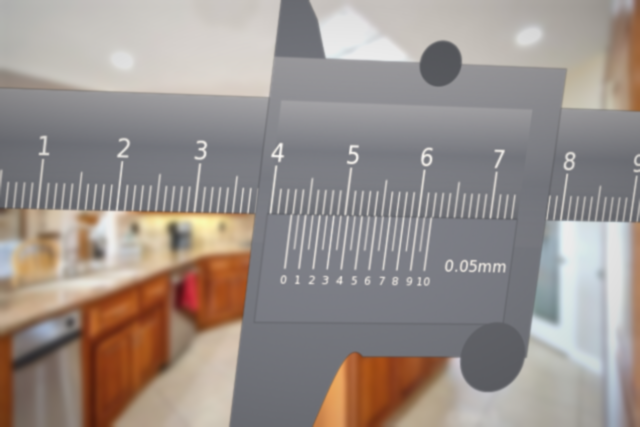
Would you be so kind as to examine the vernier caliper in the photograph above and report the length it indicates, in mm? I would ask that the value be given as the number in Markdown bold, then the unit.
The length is **42.8** mm
